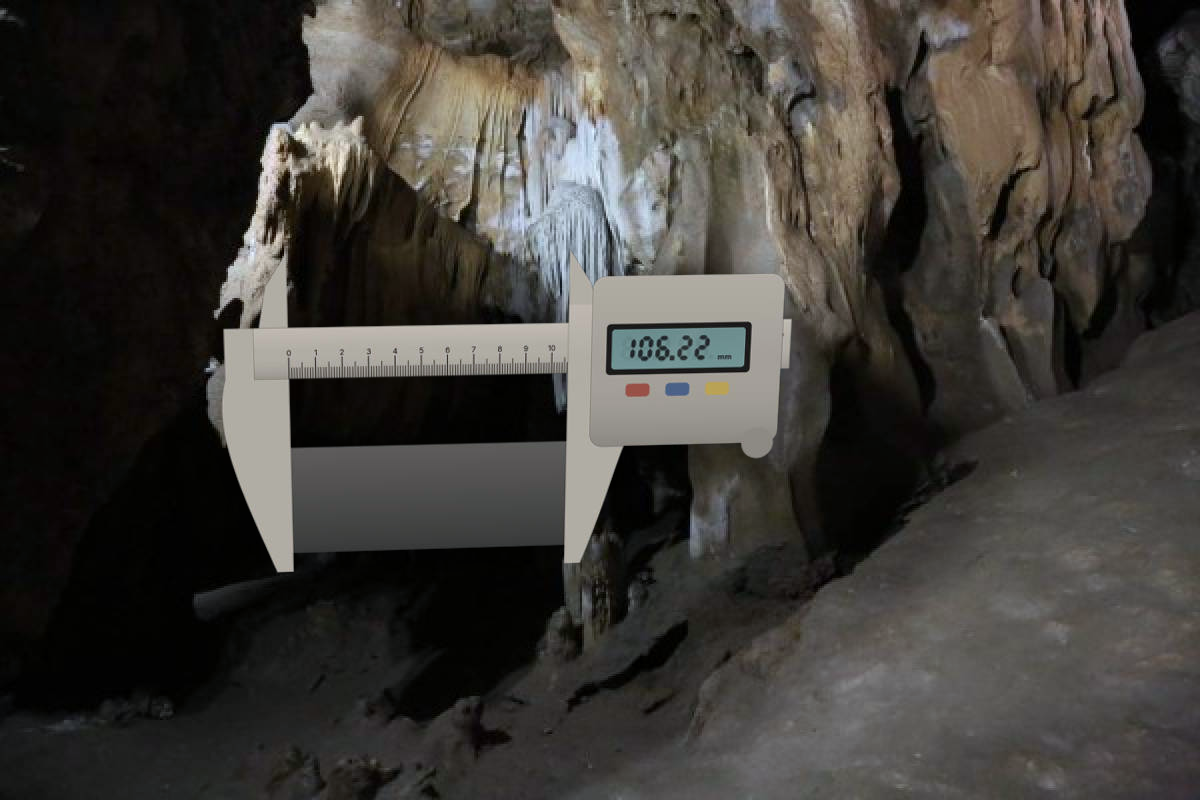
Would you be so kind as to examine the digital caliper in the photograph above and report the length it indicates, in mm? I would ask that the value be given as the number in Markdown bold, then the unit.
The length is **106.22** mm
